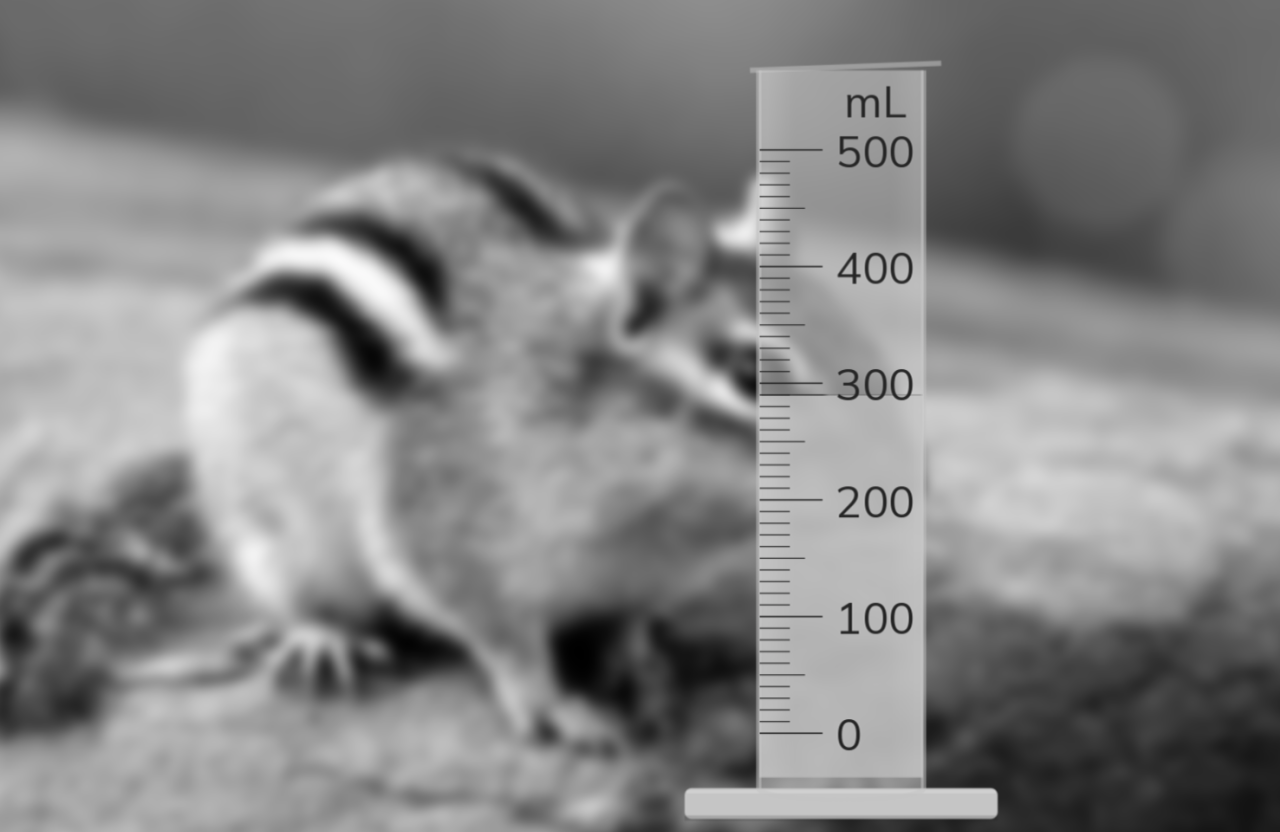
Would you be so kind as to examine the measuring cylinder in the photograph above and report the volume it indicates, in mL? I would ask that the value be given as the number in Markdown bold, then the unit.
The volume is **290** mL
